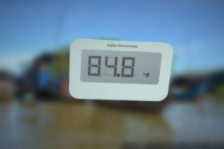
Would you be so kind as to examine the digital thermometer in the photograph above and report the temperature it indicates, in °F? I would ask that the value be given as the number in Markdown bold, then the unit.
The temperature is **84.8** °F
